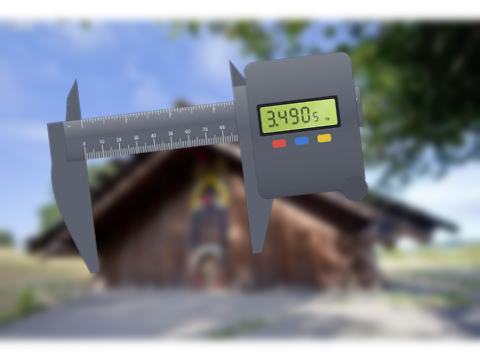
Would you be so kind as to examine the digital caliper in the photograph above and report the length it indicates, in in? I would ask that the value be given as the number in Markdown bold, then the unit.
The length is **3.4905** in
